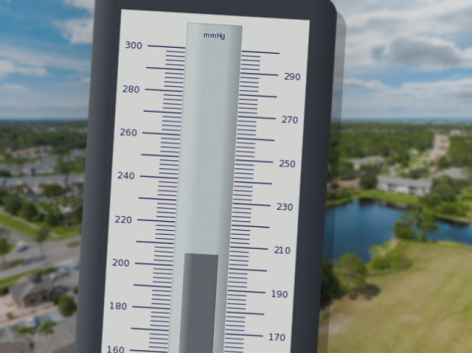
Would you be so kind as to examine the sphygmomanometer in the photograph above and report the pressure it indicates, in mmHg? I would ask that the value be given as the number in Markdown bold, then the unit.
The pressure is **206** mmHg
